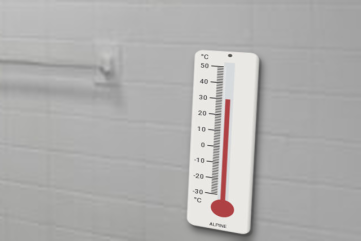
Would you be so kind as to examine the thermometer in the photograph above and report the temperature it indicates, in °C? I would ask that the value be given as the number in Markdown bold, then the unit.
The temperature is **30** °C
